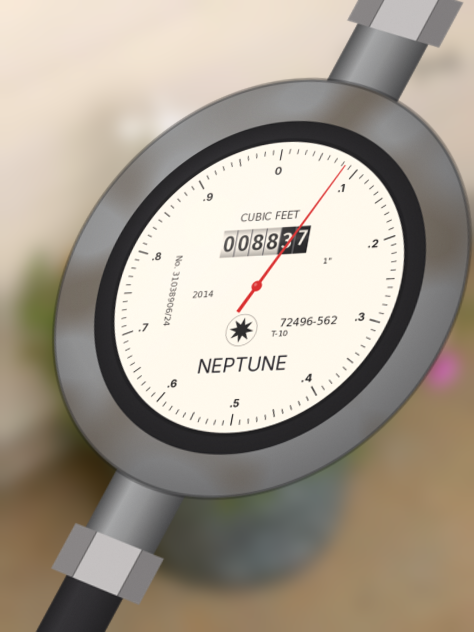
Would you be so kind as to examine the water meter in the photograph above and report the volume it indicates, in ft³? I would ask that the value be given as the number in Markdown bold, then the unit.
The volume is **8837.08** ft³
